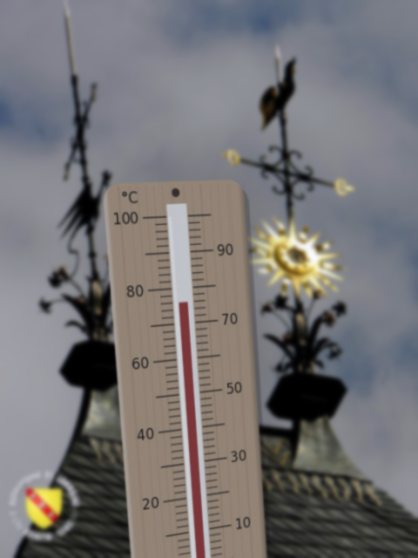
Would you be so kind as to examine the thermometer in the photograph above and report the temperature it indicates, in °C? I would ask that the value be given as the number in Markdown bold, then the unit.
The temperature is **76** °C
